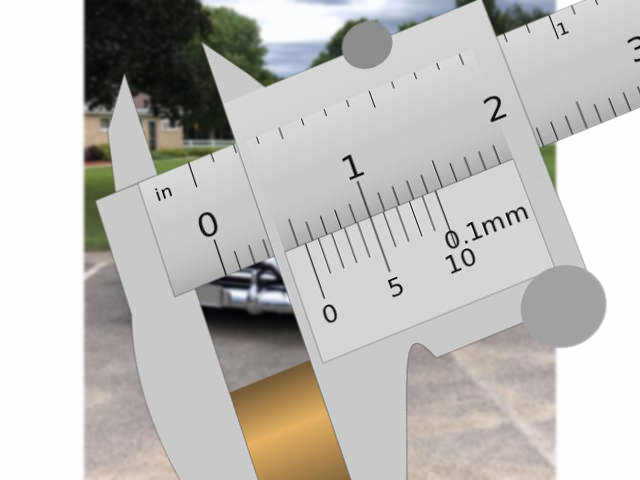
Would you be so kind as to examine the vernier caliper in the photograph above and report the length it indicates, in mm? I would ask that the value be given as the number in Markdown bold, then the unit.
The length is **5.5** mm
